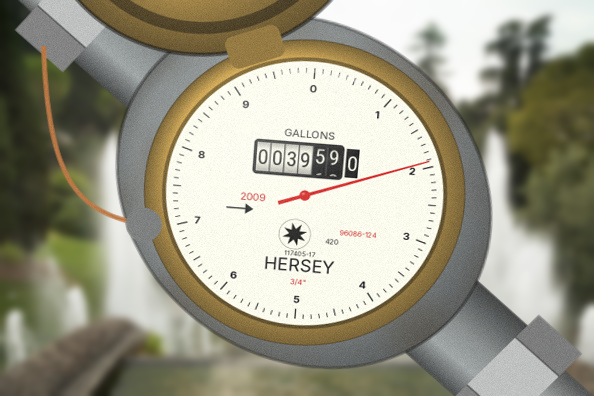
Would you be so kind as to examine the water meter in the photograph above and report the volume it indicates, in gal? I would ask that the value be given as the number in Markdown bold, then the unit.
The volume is **39591.9** gal
